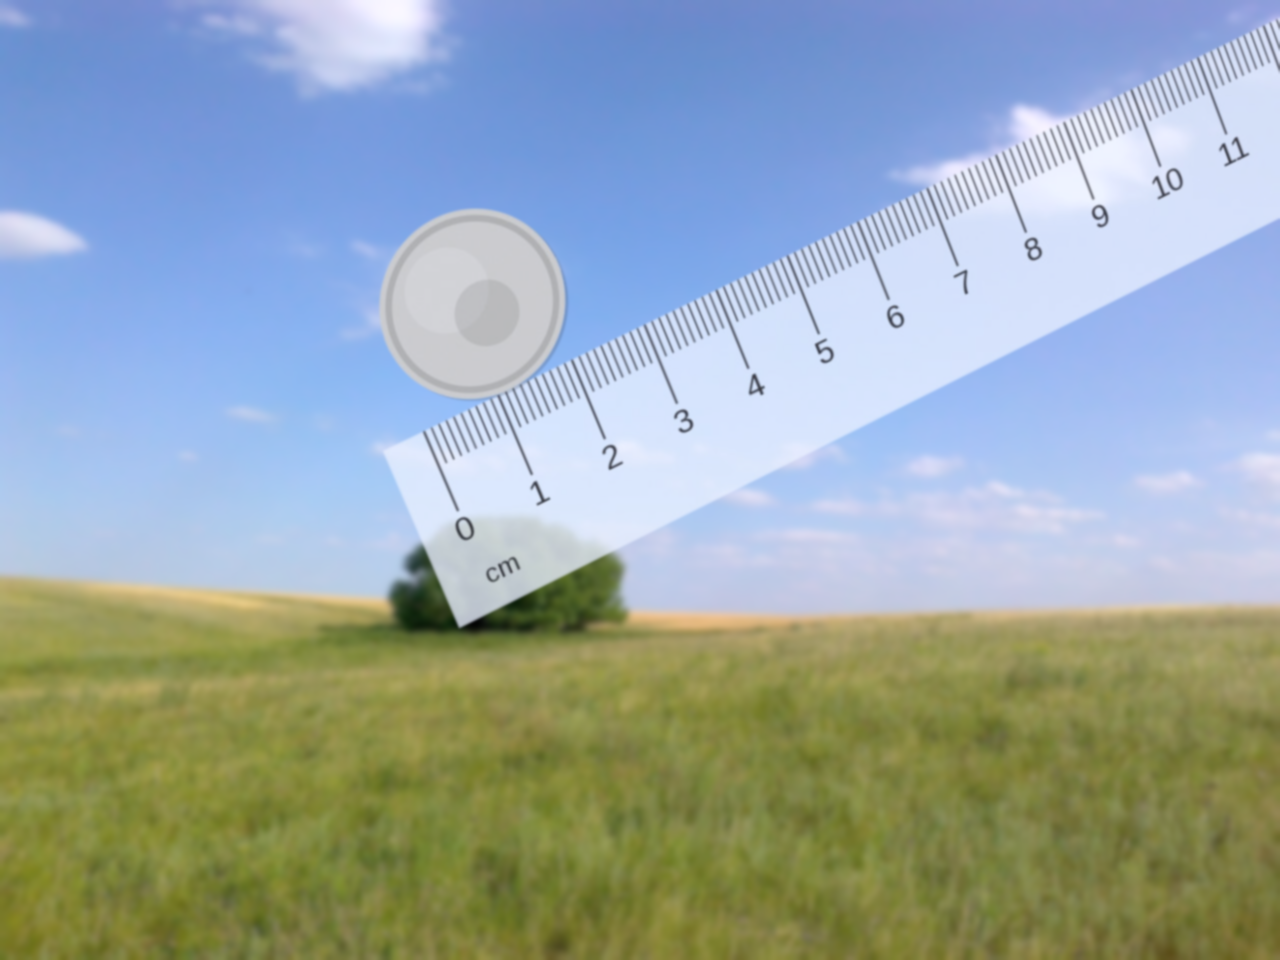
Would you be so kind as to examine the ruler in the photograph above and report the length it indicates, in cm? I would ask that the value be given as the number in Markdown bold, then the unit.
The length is **2.3** cm
